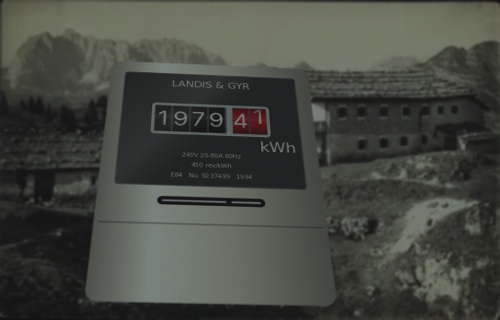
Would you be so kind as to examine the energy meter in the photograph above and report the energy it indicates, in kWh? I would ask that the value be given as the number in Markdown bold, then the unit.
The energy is **1979.41** kWh
